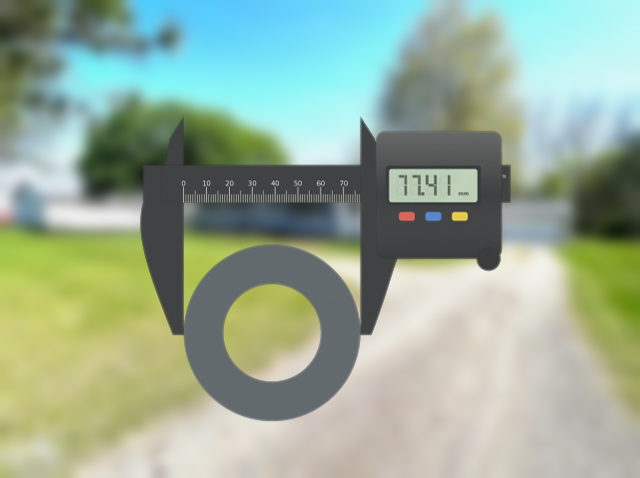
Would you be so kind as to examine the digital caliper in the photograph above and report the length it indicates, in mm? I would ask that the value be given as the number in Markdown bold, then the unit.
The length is **77.41** mm
